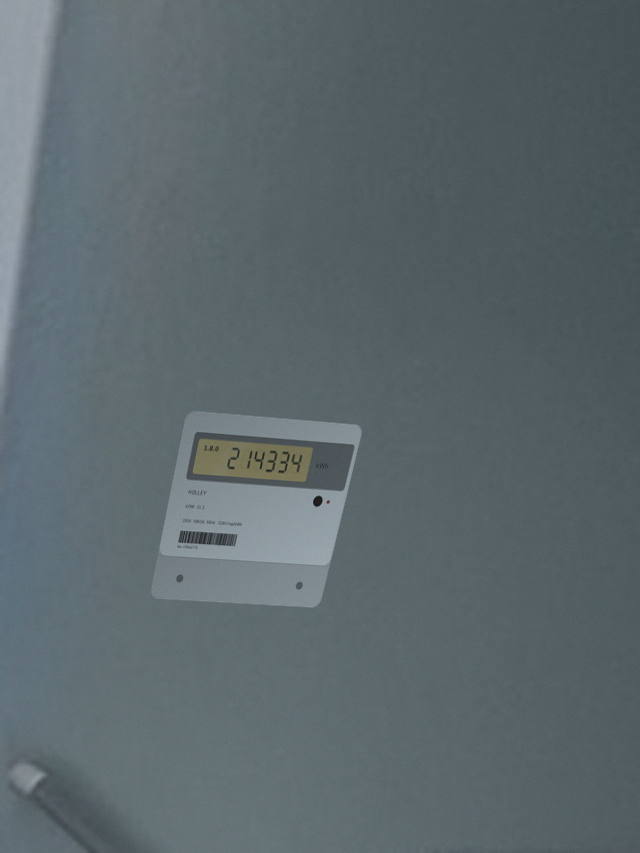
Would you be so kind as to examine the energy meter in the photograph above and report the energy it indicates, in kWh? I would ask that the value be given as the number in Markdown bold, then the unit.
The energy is **214334** kWh
